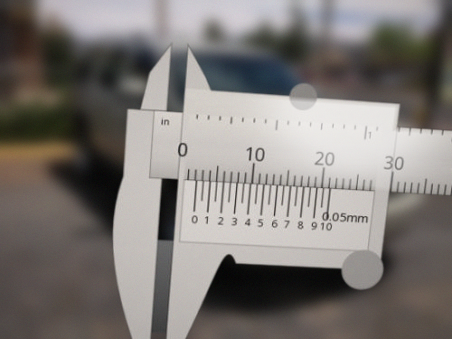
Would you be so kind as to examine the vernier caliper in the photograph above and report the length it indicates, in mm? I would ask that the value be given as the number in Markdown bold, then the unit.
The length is **2.2** mm
